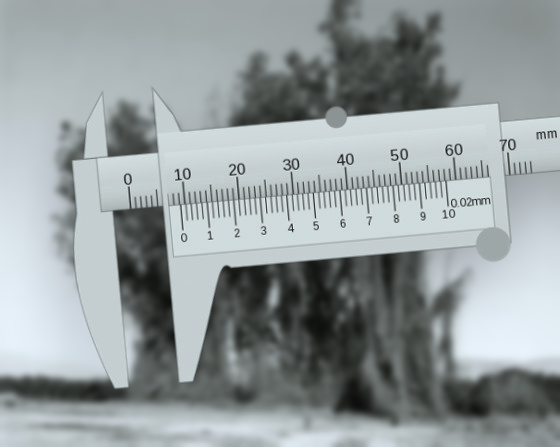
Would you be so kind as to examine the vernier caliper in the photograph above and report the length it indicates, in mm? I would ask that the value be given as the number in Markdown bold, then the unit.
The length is **9.2** mm
